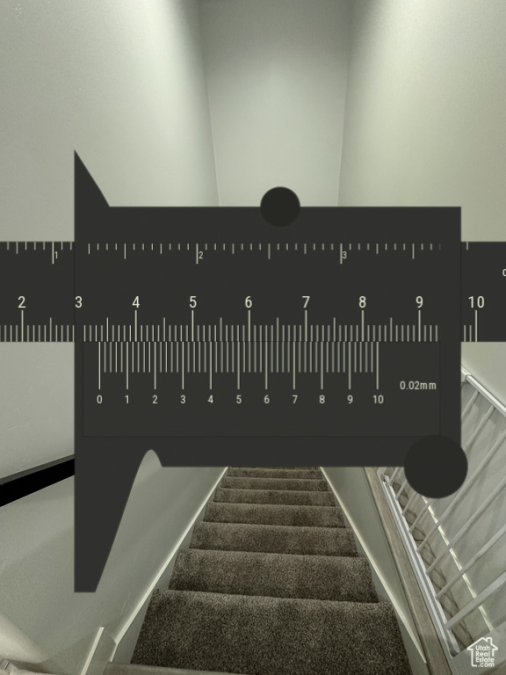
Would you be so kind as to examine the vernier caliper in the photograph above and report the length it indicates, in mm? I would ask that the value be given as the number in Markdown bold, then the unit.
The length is **33.6** mm
